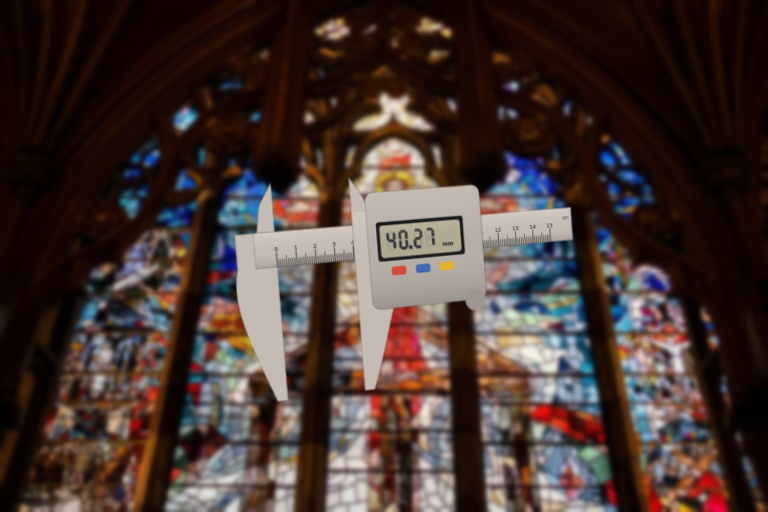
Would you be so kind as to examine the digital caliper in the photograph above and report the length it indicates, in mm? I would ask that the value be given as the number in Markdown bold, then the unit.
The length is **40.27** mm
